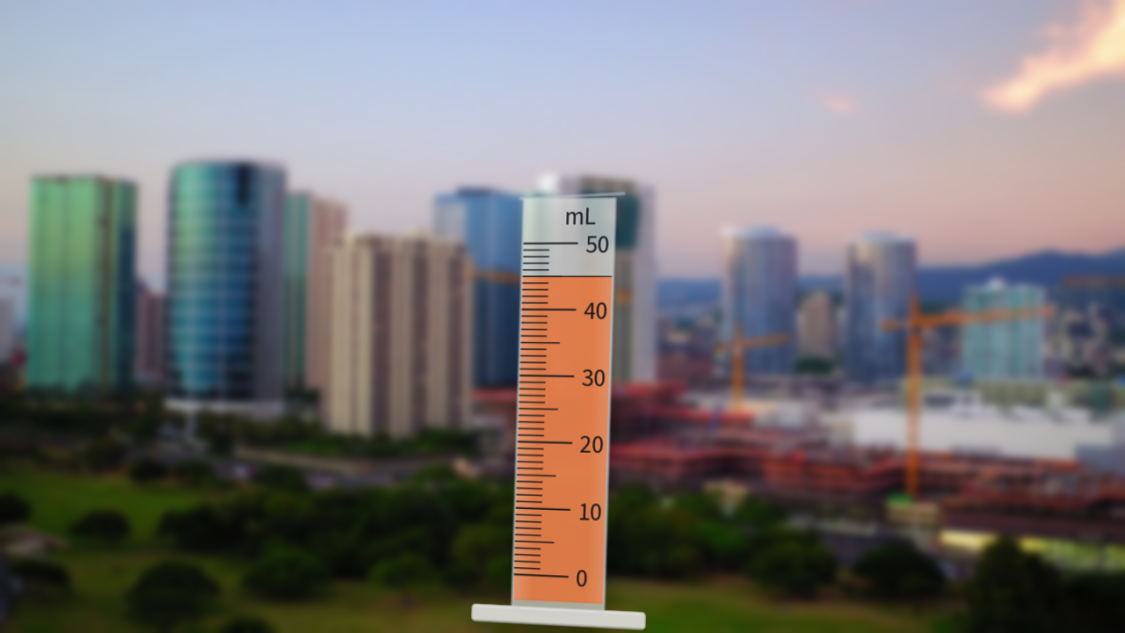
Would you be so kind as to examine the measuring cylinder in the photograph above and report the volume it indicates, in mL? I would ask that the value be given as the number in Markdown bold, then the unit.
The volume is **45** mL
